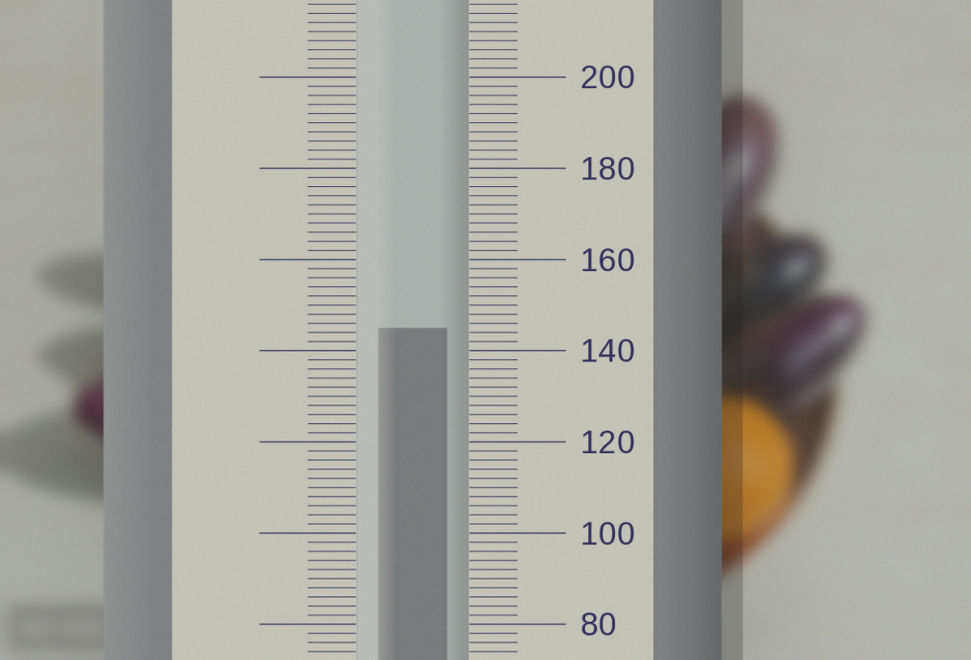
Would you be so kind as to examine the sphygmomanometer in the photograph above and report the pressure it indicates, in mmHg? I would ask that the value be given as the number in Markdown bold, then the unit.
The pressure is **145** mmHg
